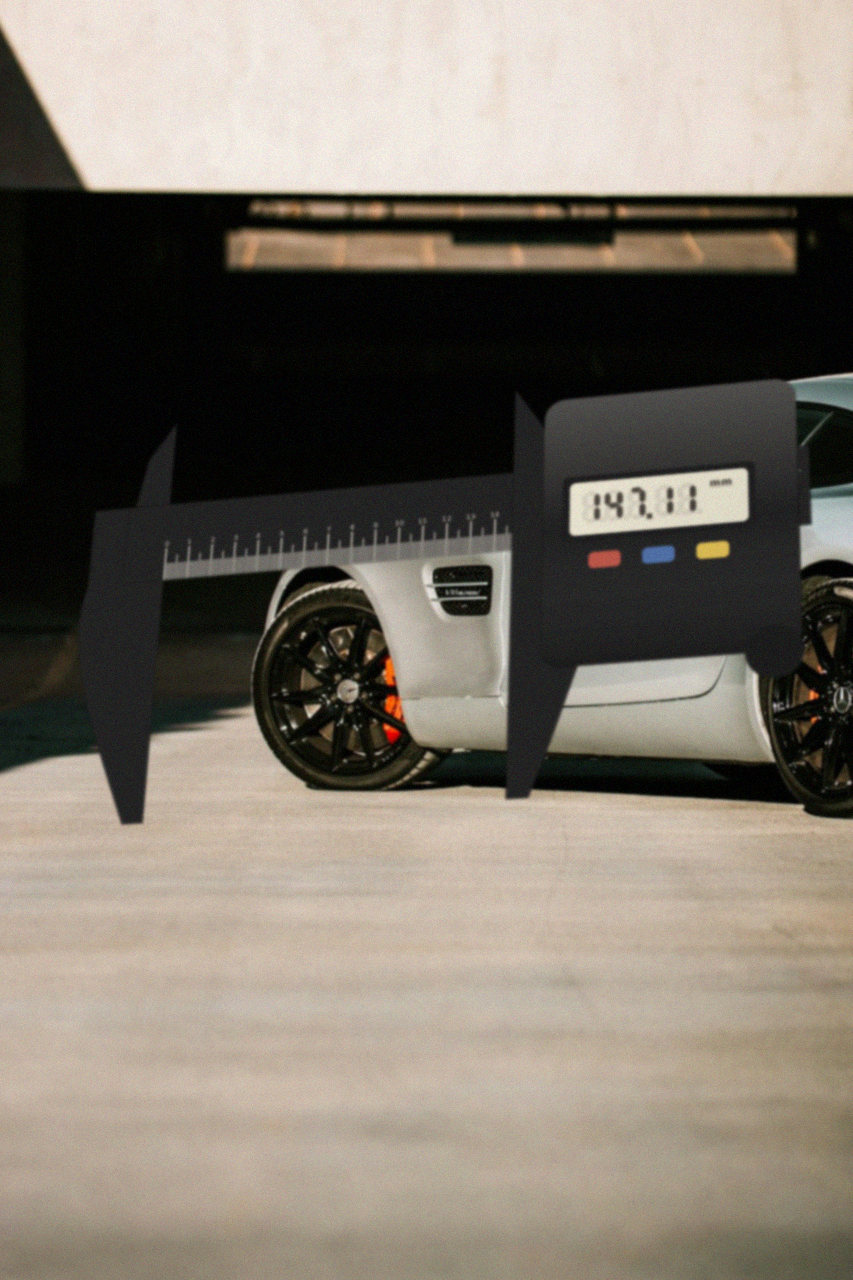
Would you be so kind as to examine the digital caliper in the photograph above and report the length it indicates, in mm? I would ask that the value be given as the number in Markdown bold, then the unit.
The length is **147.11** mm
